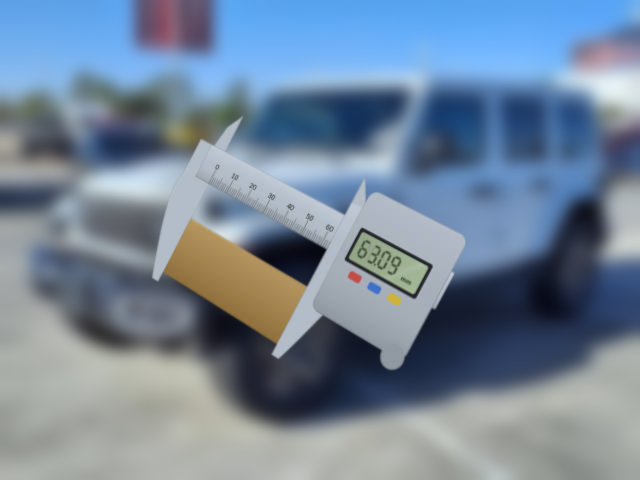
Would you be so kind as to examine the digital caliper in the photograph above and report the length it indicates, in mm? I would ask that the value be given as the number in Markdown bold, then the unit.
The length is **63.09** mm
